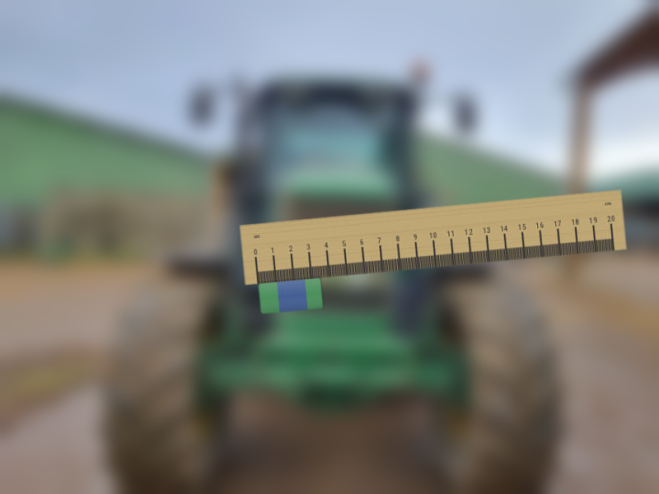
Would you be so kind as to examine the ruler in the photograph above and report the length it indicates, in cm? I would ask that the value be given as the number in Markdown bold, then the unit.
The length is **3.5** cm
